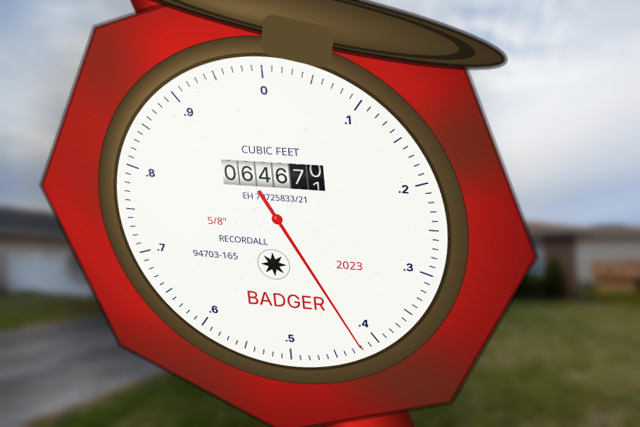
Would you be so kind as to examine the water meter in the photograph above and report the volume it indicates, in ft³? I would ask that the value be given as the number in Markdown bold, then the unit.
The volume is **64670.42** ft³
